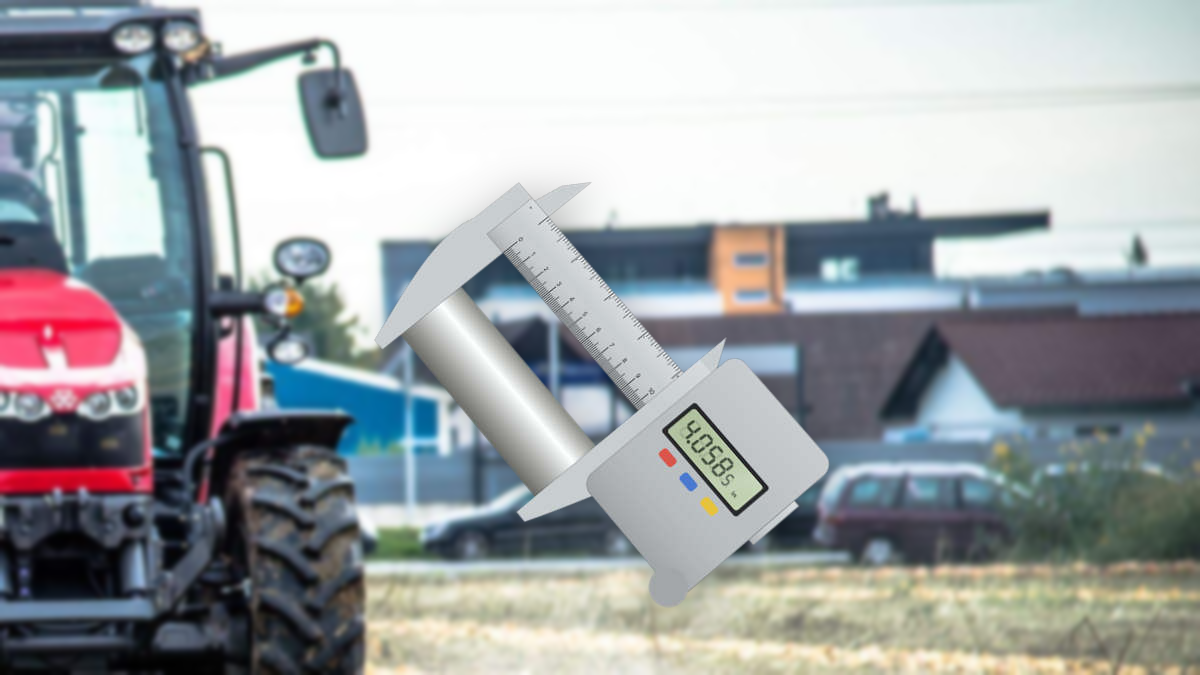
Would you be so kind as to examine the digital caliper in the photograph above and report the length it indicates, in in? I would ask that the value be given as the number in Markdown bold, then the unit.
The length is **4.0585** in
